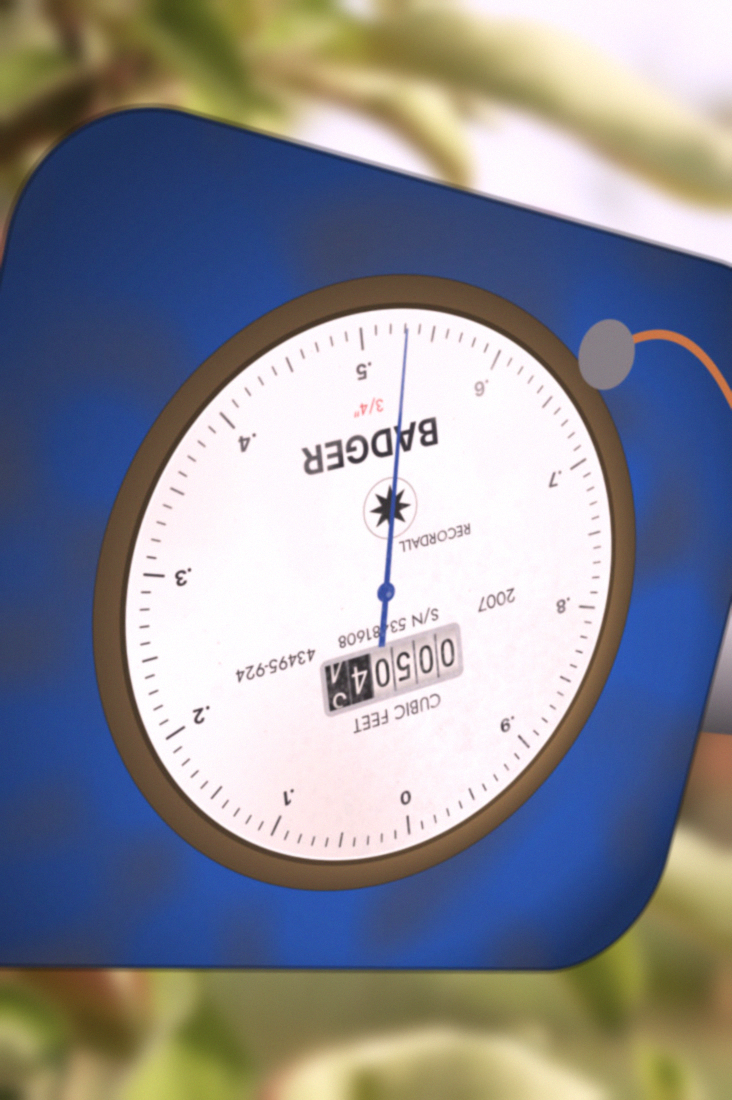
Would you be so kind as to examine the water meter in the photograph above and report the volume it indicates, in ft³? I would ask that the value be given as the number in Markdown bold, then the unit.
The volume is **5043.53** ft³
